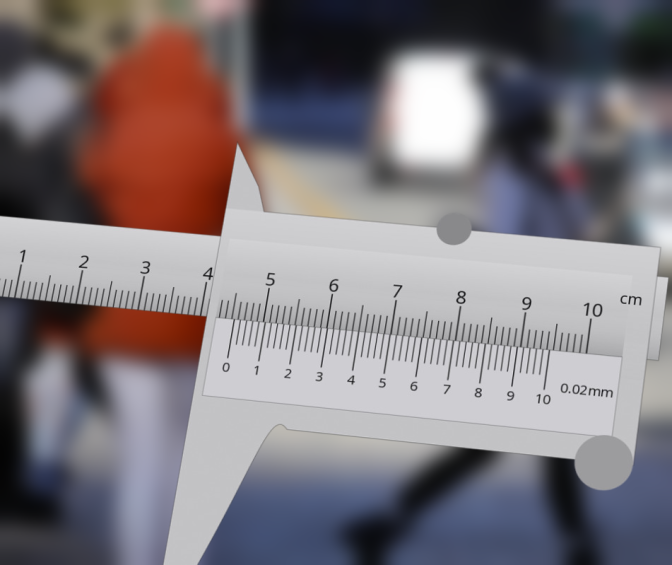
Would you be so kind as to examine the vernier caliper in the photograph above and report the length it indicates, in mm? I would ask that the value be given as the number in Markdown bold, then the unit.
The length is **45.4** mm
